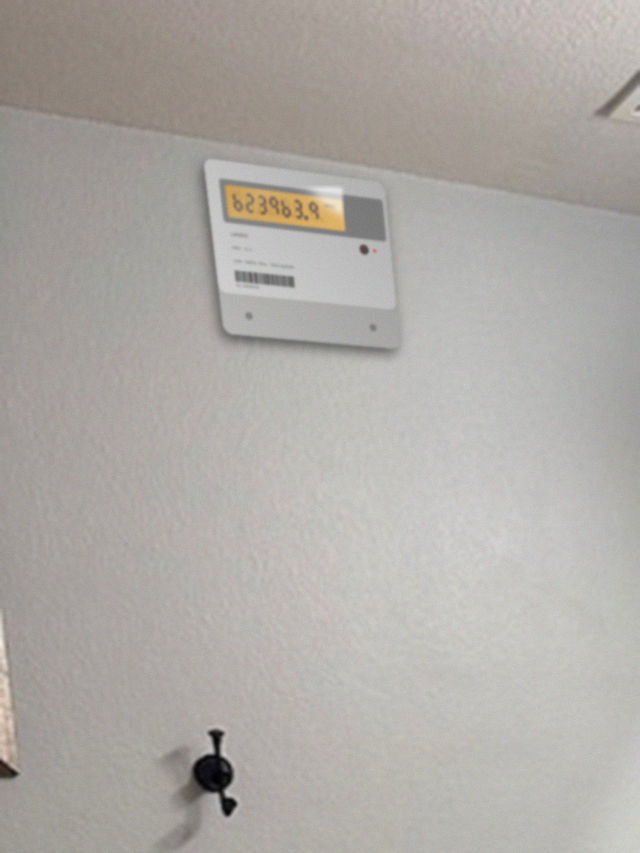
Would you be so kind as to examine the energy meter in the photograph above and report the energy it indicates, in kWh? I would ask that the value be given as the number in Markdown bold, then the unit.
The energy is **623963.9** kWh
